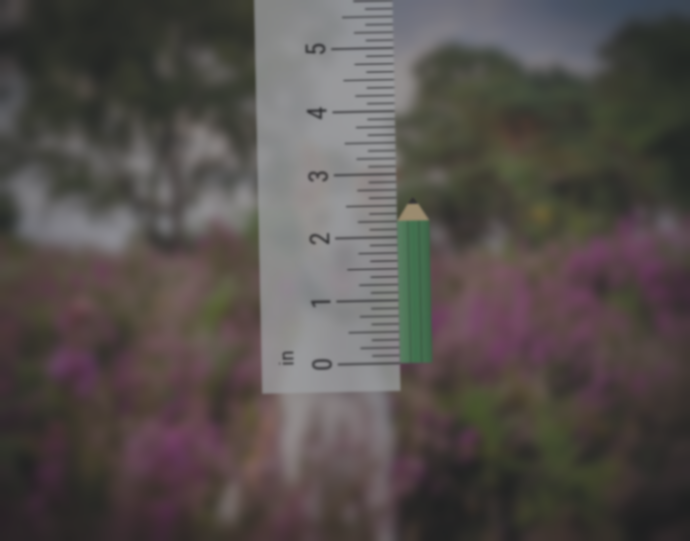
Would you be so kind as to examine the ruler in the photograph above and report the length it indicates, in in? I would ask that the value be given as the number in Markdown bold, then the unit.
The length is **2.625** in
